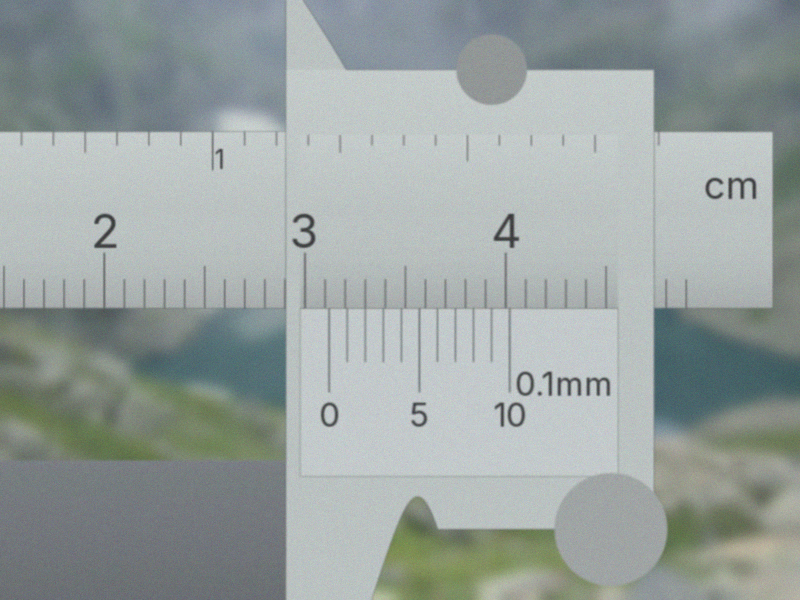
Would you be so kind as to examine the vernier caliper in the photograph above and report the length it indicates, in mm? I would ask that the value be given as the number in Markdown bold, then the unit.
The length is **31.2** mm
